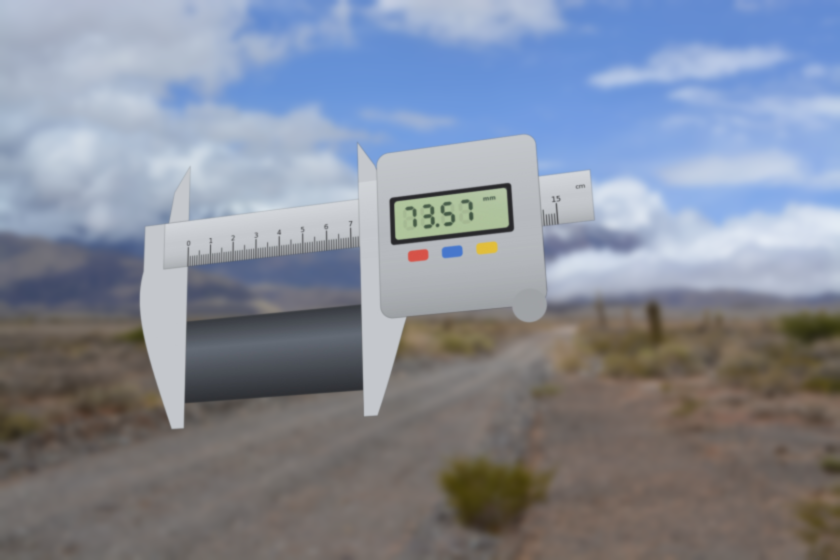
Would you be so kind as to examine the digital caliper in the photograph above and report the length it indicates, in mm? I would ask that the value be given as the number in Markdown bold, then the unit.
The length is **73.57** mm
